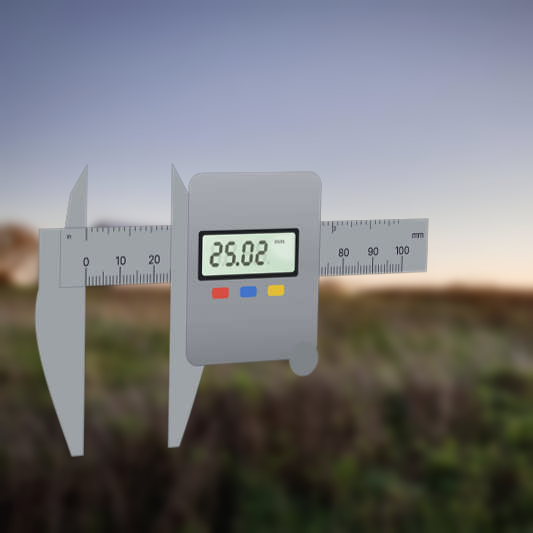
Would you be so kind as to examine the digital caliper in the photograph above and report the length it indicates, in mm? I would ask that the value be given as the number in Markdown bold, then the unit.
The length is **25.02** mm
